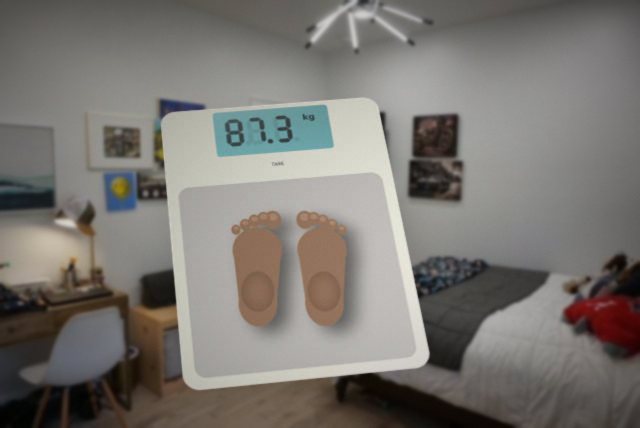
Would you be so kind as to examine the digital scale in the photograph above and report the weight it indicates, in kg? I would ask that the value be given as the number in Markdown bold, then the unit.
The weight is **87.3** kg
